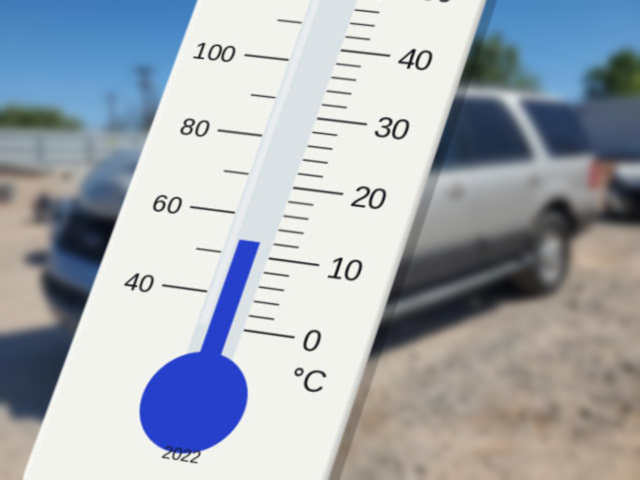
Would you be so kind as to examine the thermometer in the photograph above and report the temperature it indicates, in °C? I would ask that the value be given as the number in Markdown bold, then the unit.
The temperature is **12** °C
